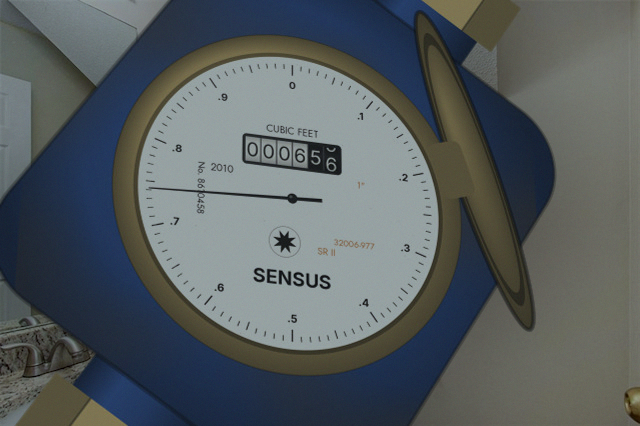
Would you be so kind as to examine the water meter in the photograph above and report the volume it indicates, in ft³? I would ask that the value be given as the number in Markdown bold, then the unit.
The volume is **655.74** ft³
